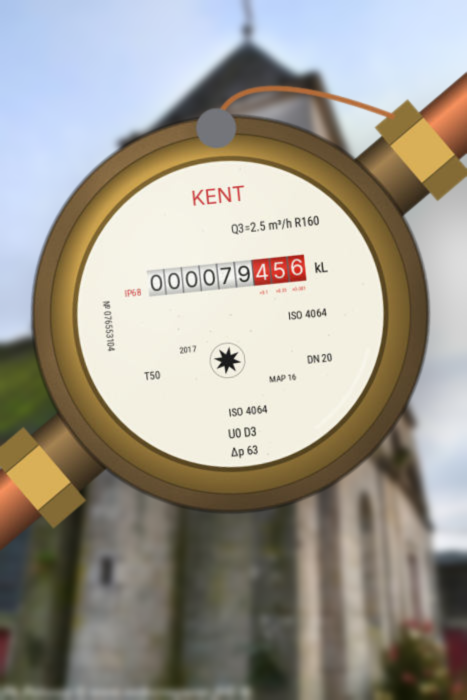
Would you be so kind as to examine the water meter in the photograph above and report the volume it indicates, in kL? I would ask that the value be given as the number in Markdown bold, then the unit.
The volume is **79.456** kL
